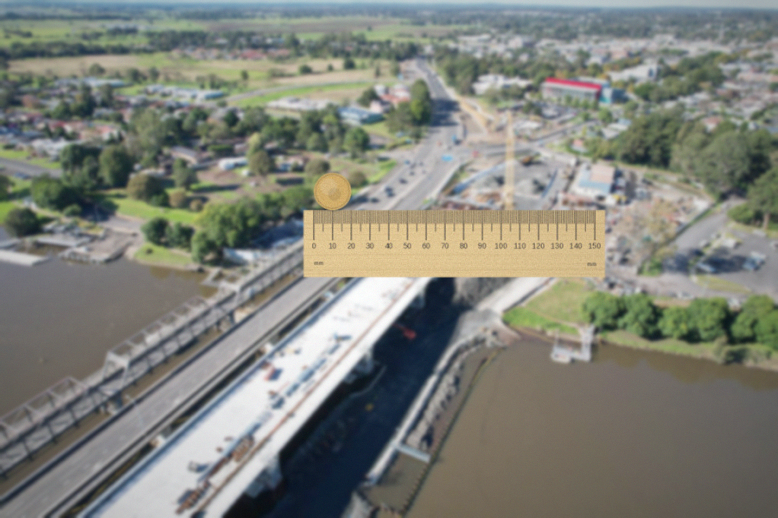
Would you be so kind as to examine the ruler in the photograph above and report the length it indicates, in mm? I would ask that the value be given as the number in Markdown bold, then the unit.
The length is **20** mm
